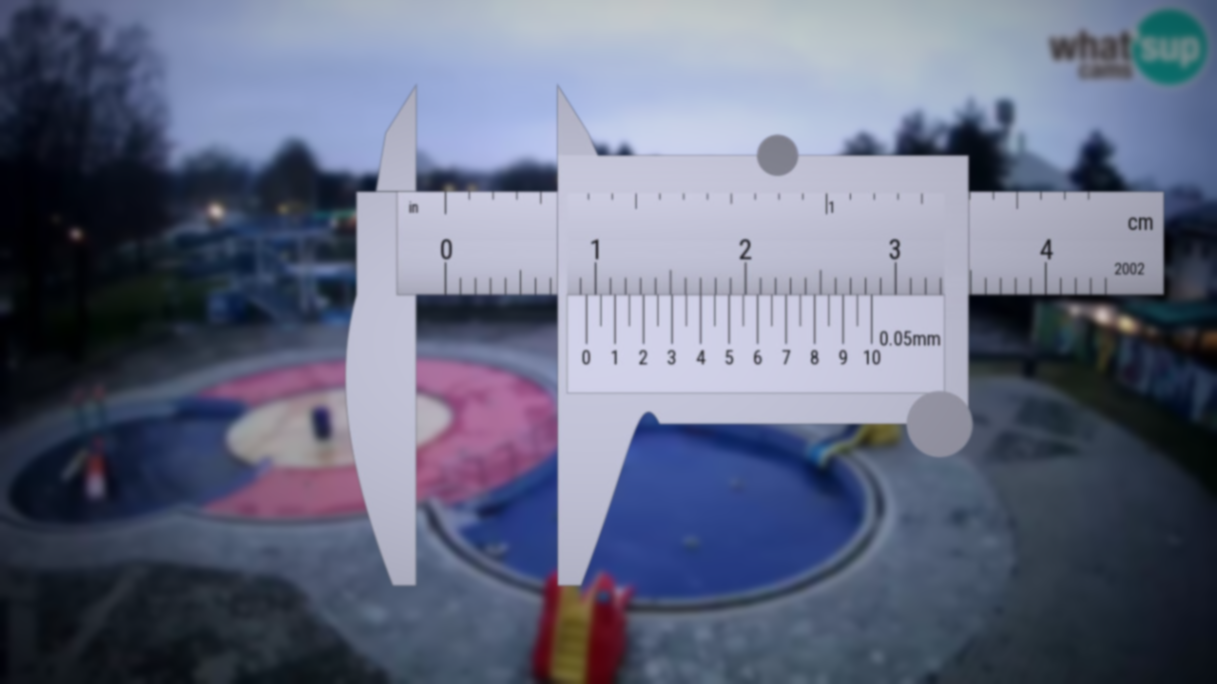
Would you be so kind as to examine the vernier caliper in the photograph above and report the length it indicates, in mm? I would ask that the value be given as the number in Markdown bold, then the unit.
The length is **9.4** mm
